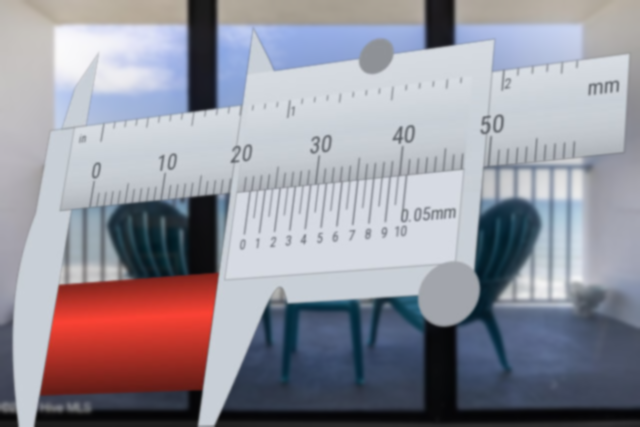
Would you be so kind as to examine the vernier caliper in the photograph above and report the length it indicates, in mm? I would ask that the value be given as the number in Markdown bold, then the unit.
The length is **21.8** mm
